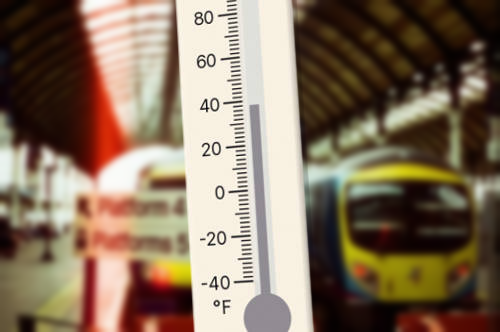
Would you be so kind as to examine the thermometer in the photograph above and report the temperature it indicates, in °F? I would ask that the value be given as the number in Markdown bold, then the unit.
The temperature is **38** °F
